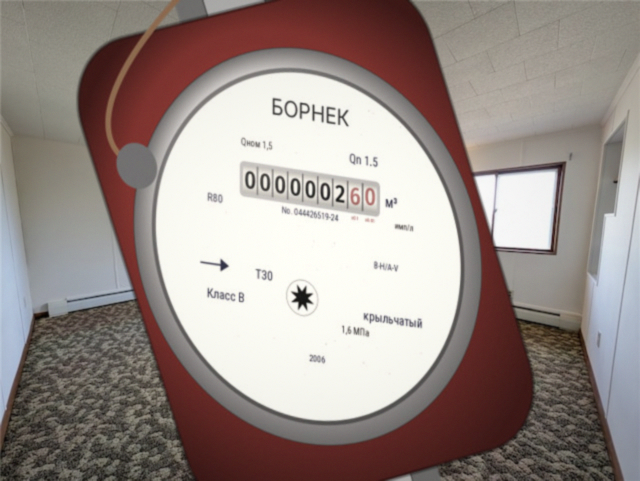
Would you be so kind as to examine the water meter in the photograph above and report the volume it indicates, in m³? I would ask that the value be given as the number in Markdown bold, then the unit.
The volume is **2.60** m³
